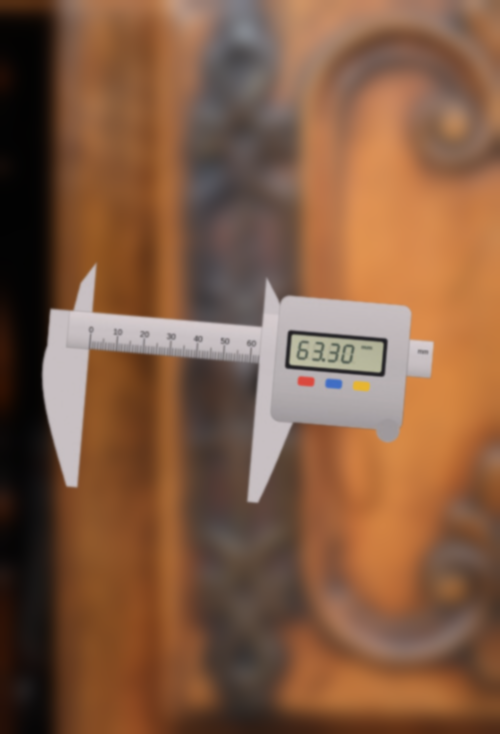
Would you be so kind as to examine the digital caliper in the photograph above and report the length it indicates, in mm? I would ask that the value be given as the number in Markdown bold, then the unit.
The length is **63.30** mm
